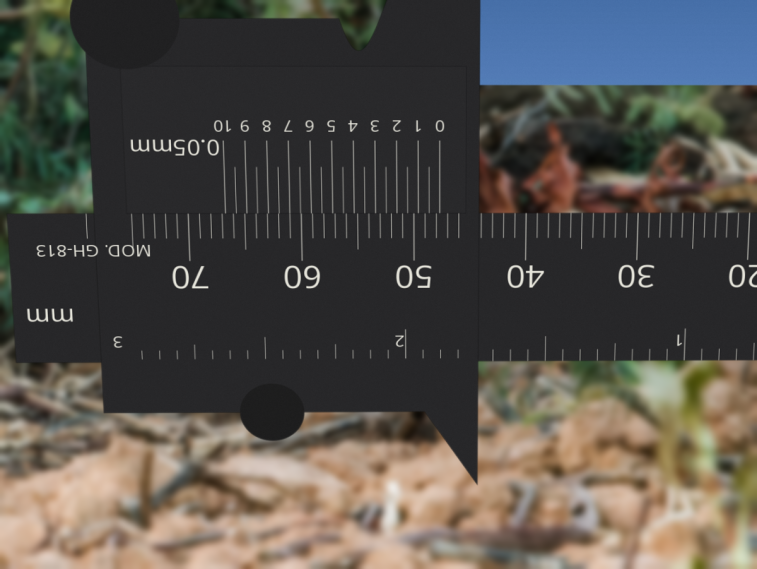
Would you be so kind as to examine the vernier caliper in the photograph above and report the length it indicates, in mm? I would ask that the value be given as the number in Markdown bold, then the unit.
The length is **47.7** mm
